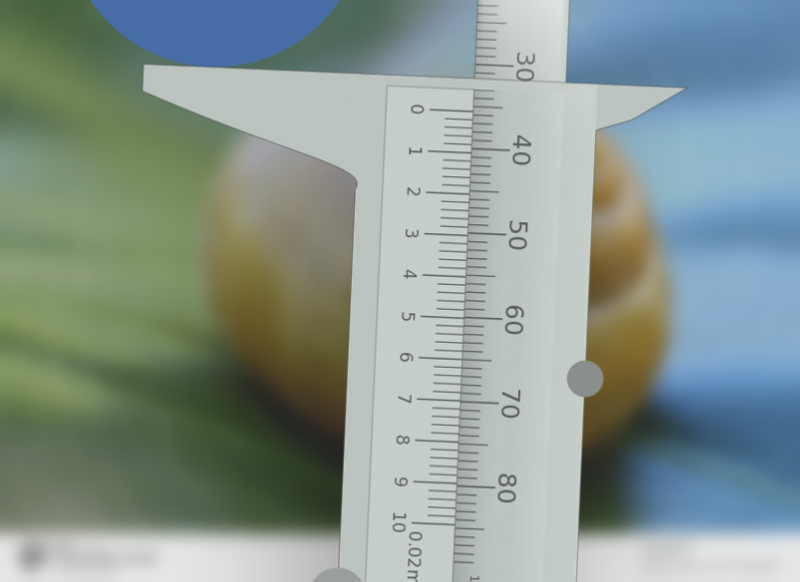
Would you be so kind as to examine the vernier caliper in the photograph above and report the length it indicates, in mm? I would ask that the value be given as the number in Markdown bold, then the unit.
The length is **35.6** mm
